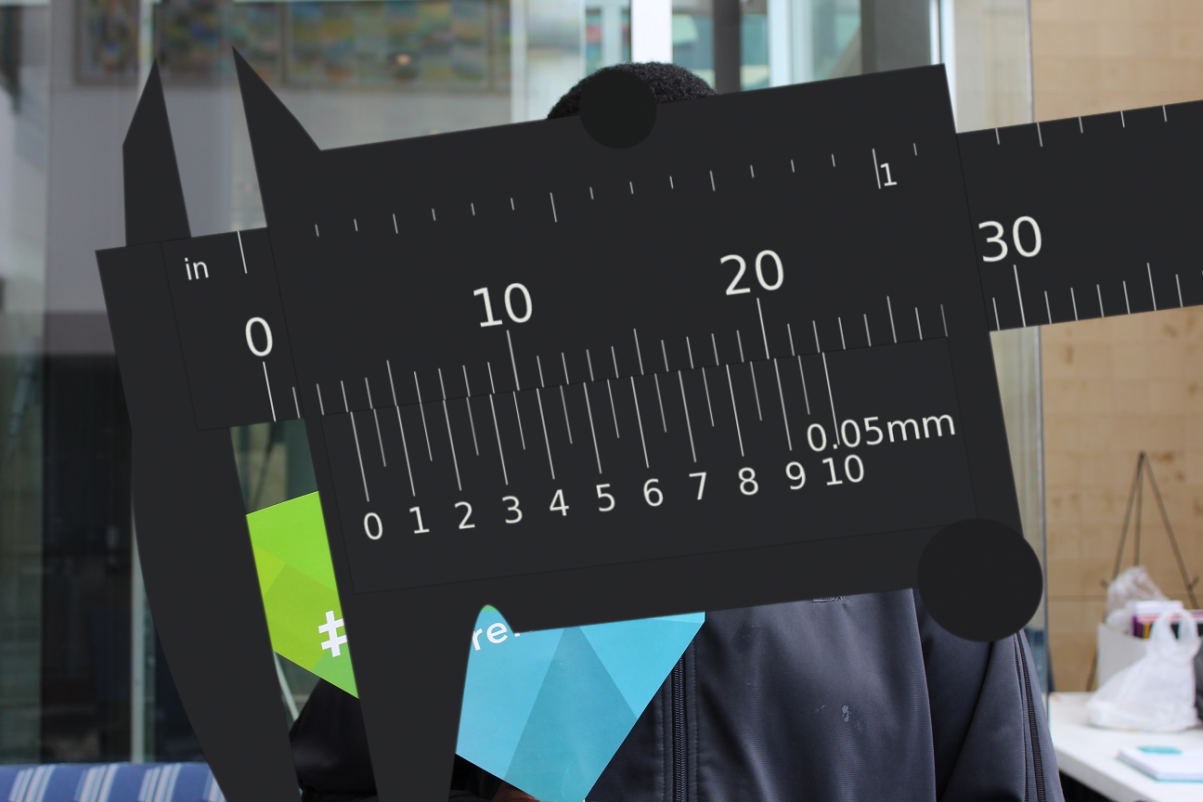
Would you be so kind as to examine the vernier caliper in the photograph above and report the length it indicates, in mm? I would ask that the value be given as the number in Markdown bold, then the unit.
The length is **3.15** mm
